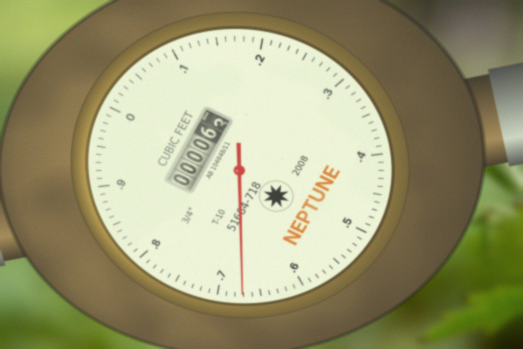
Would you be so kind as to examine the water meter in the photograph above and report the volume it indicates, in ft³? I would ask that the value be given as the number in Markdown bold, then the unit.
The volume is **62.67** ft³
